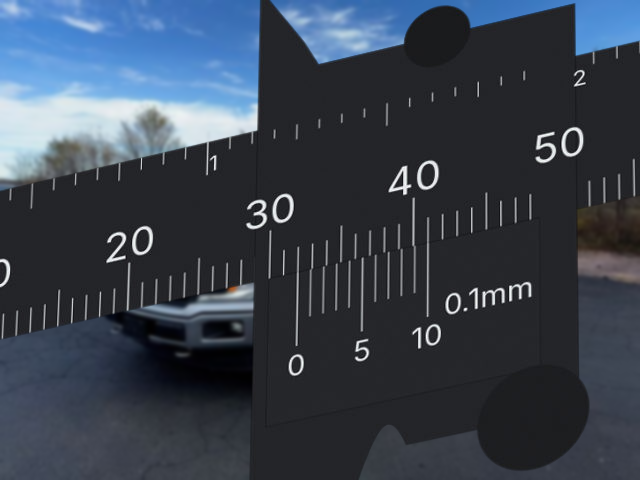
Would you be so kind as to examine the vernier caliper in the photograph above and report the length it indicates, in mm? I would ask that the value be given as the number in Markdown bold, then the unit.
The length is **32.0** mm
